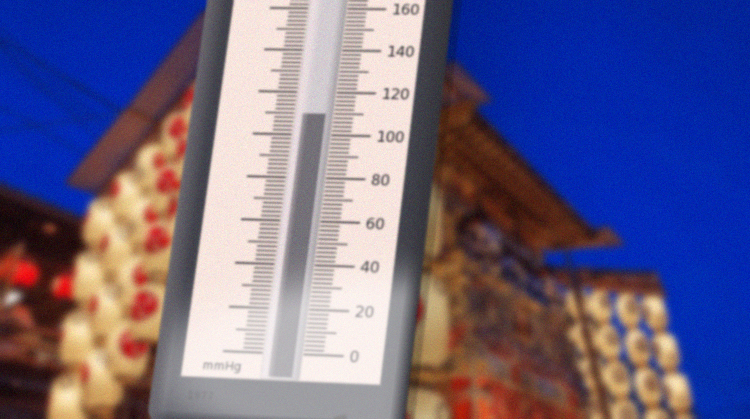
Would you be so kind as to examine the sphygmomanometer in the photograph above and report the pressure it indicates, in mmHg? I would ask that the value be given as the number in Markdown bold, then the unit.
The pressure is **110** mmHg
